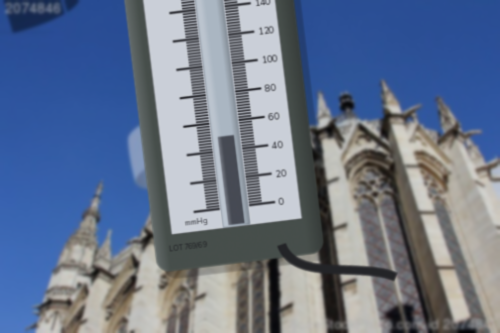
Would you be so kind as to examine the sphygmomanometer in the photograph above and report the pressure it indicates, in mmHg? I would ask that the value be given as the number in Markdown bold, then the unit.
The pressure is **50** mmHg
